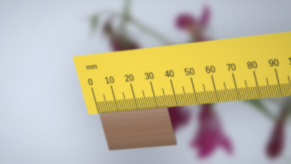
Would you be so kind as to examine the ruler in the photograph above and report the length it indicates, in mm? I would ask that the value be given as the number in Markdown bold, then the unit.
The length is **35** mm
